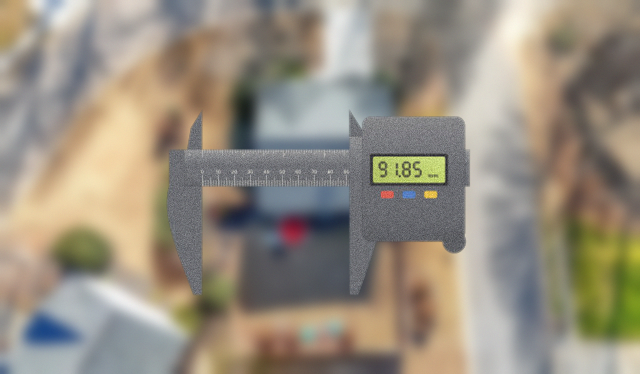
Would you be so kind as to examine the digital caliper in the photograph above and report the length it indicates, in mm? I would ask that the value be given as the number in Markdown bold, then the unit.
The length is **91.85** mm
